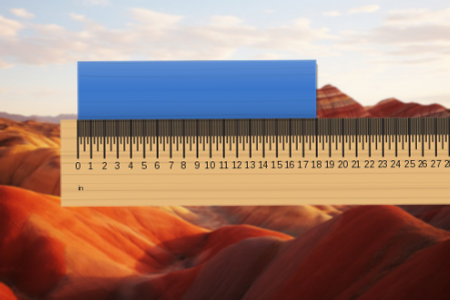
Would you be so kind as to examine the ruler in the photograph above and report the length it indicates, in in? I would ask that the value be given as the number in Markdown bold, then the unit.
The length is **18** in
